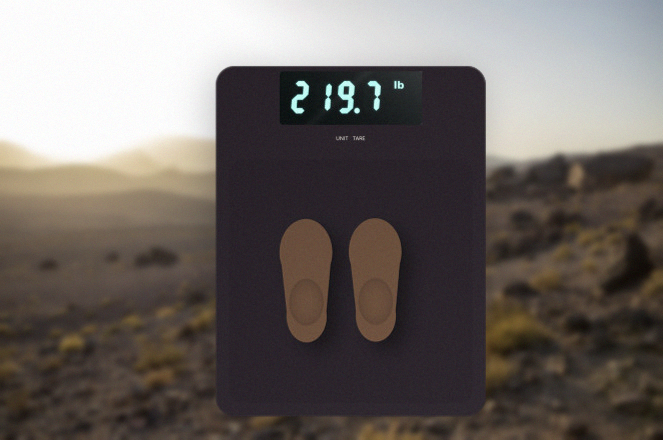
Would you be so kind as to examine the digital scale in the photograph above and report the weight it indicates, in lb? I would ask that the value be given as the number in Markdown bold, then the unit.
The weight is **219.7** lb
